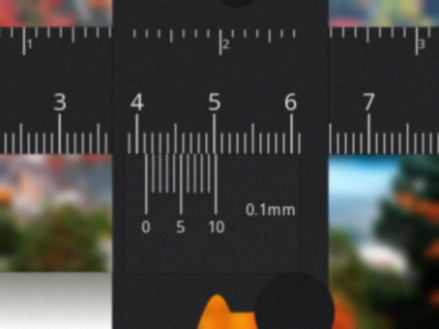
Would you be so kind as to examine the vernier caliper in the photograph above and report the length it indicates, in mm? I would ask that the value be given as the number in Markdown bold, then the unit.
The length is **41.2** mm
